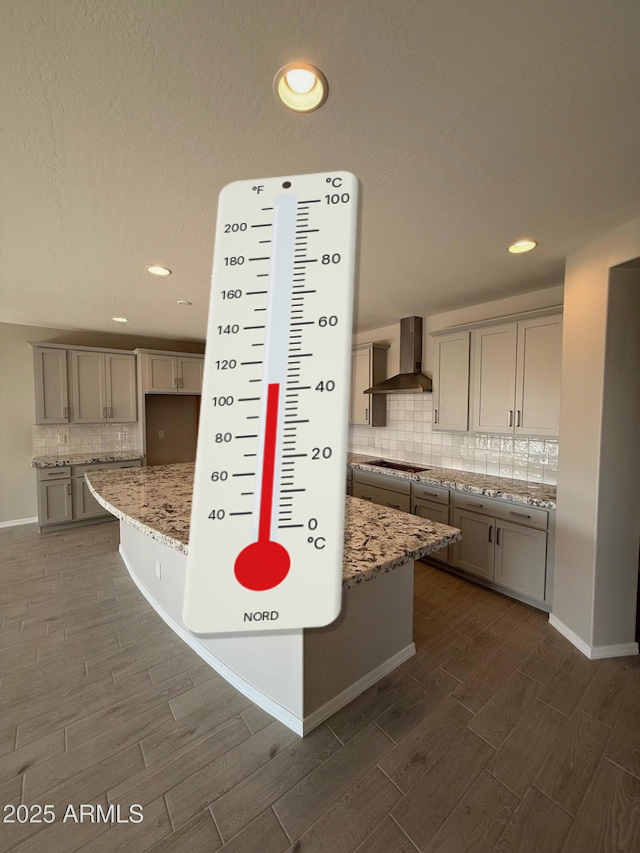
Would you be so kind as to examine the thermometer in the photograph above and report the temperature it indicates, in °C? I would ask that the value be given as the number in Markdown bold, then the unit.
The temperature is **42** °C
